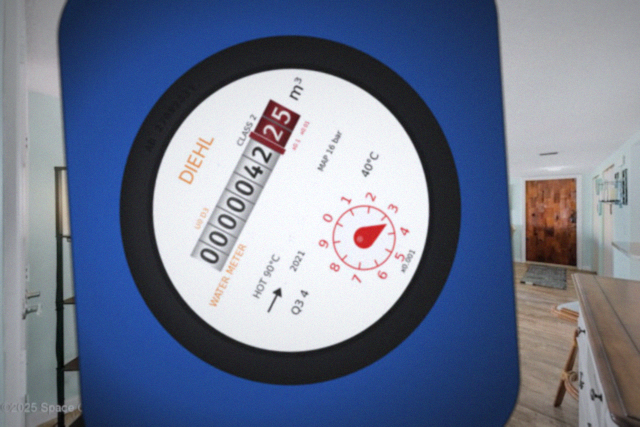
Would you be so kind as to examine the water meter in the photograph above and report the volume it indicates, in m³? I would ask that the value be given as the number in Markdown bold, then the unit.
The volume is **42.253** m³
